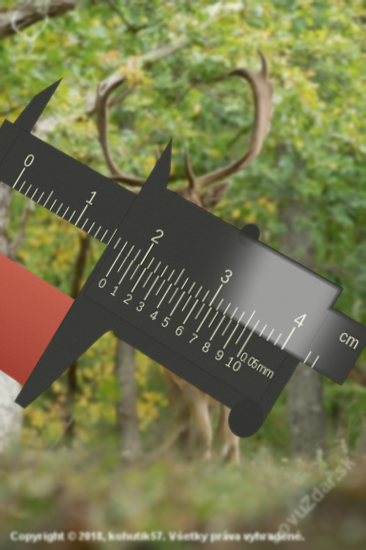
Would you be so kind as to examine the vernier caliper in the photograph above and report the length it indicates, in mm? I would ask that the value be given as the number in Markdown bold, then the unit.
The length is **17.0** mm
